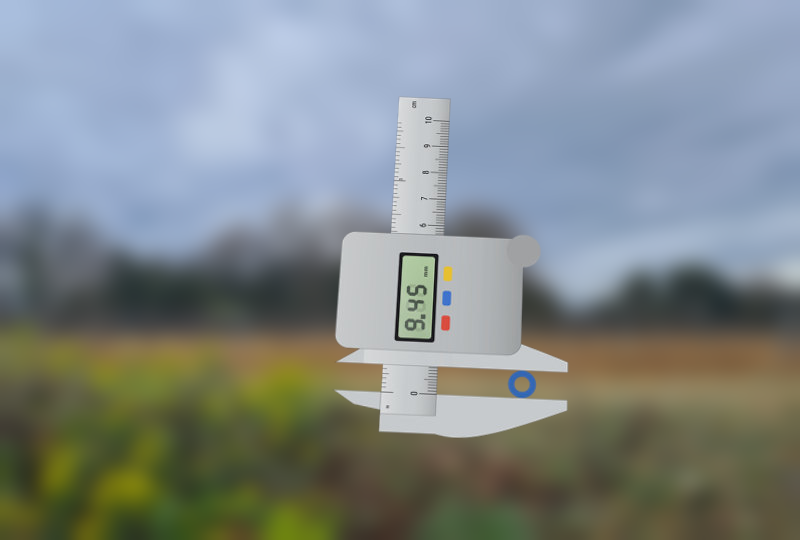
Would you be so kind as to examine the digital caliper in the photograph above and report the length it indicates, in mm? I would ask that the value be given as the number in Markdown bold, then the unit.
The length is **9.45** mm
